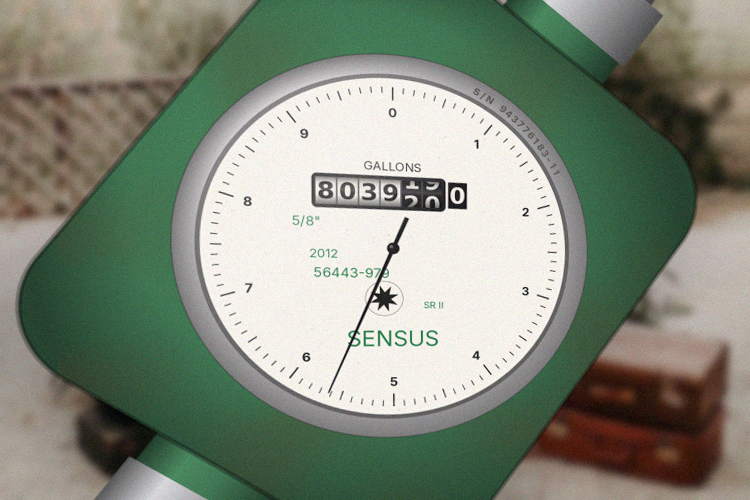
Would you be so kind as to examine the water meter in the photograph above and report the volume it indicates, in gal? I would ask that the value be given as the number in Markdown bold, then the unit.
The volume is **8039195.6** gal
